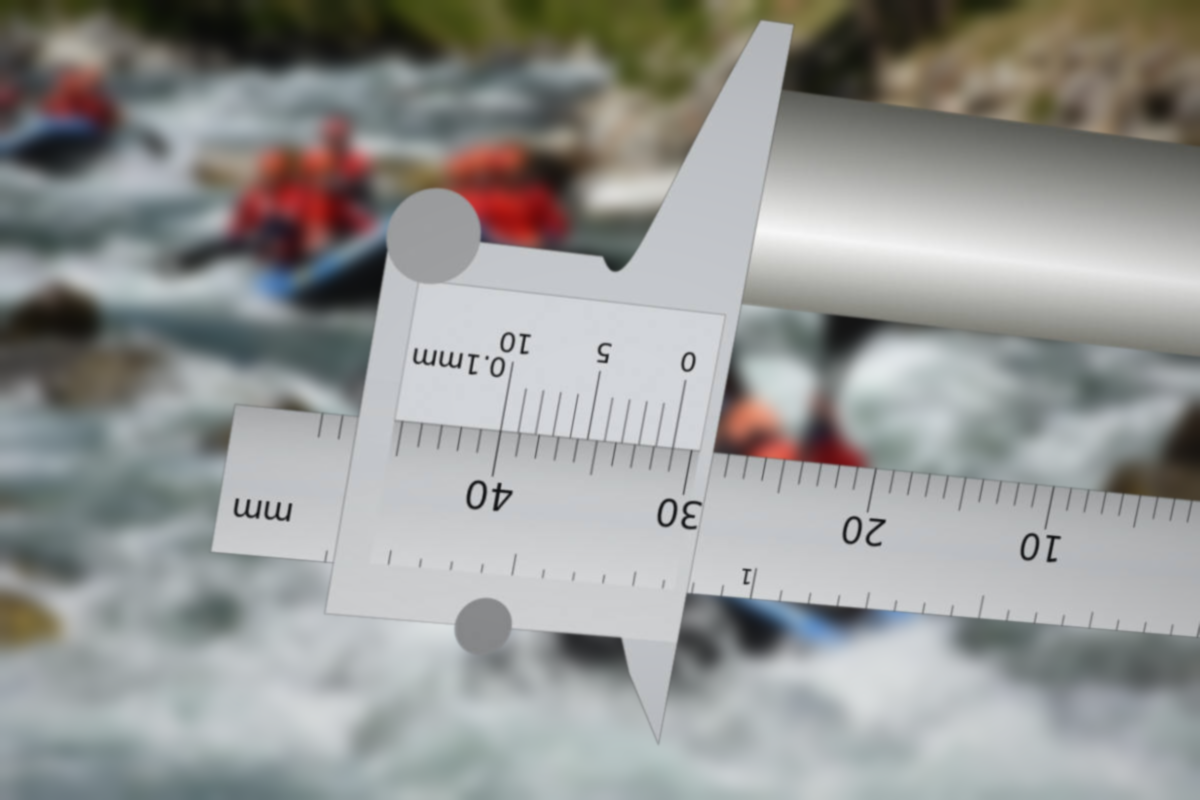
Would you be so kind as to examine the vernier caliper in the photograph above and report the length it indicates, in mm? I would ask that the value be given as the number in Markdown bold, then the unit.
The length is **31.0** mm
